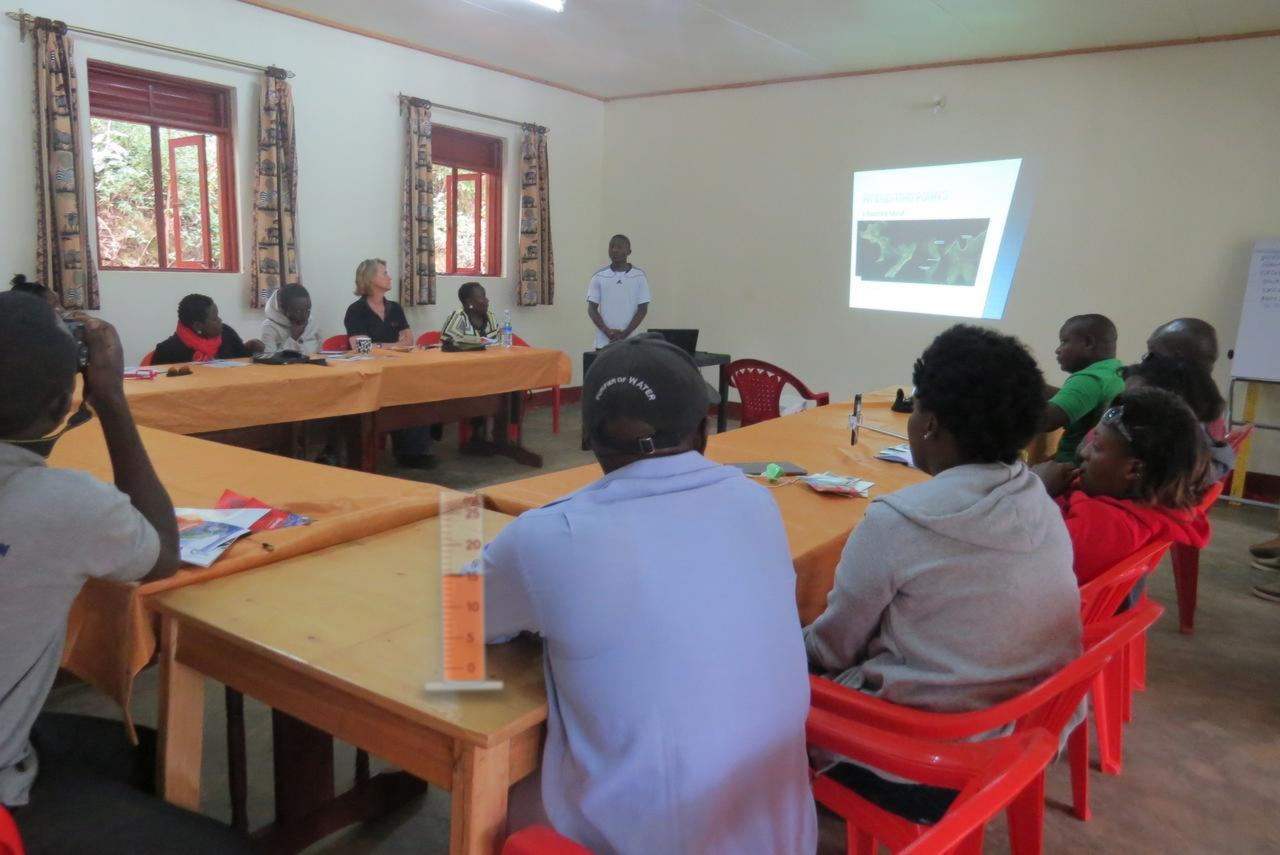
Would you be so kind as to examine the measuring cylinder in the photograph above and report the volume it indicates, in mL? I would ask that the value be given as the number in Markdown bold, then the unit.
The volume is **15** mL
